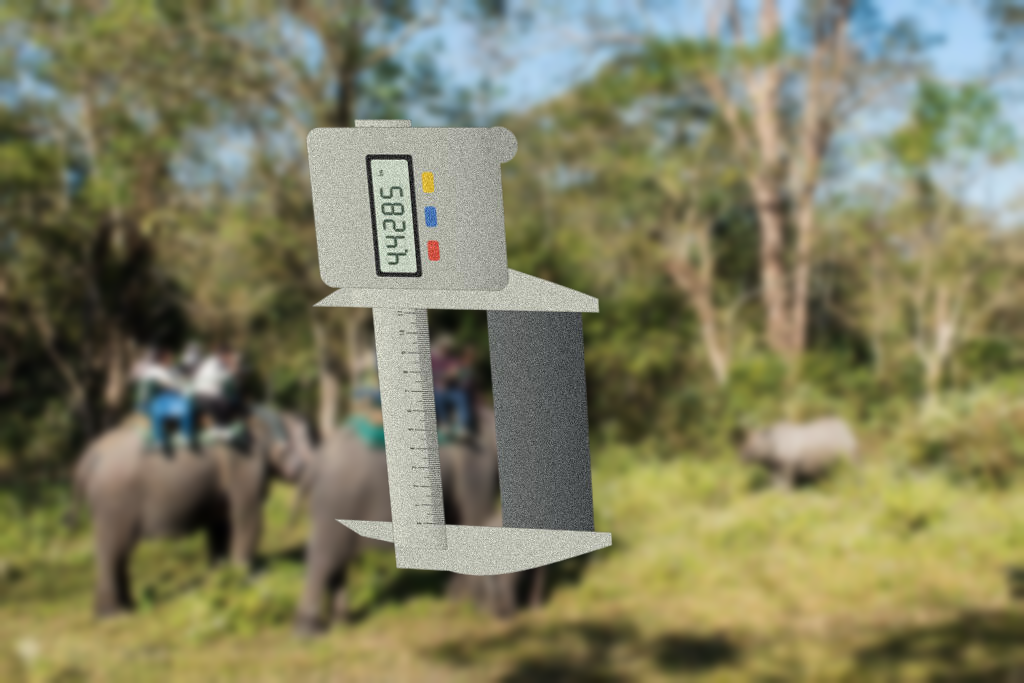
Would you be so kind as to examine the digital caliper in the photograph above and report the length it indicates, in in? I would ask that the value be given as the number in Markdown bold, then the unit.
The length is **4.4285** in
